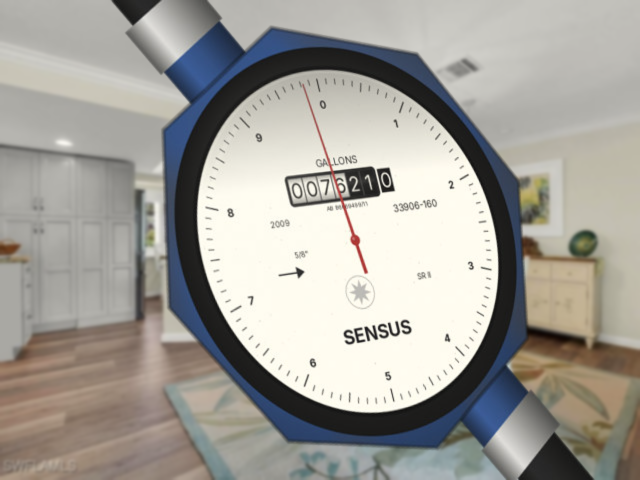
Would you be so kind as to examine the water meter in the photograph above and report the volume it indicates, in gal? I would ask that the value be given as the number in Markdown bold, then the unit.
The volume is **76209.8** gal
